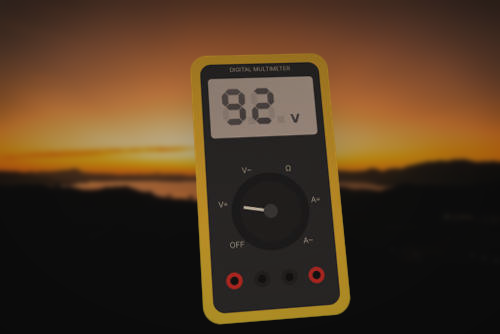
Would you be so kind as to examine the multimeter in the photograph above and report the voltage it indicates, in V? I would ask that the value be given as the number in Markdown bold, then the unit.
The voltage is **92** V
